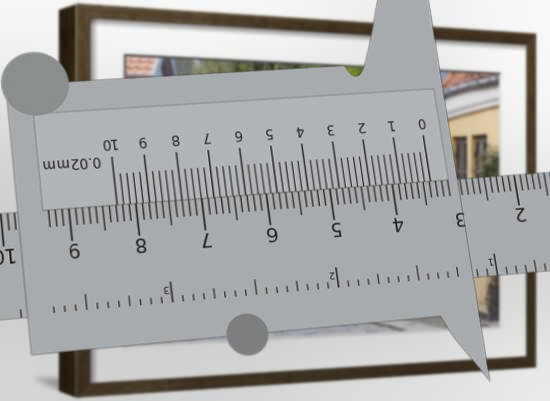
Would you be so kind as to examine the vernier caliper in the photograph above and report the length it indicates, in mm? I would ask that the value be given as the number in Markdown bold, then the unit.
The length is **33.8** mm
